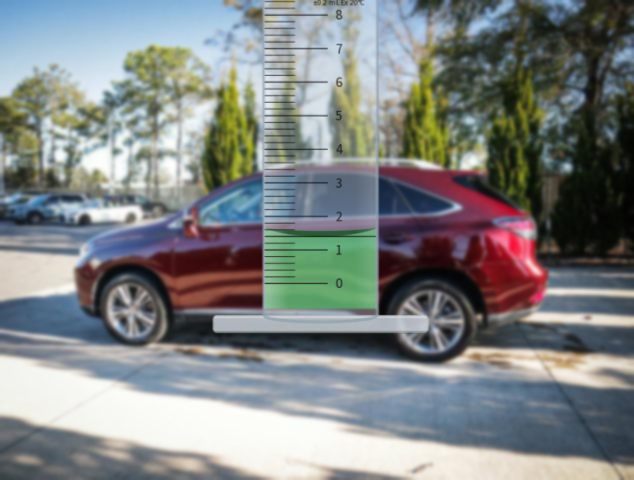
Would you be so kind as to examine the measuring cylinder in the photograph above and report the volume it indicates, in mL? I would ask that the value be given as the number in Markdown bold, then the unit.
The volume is **1.4** mL
